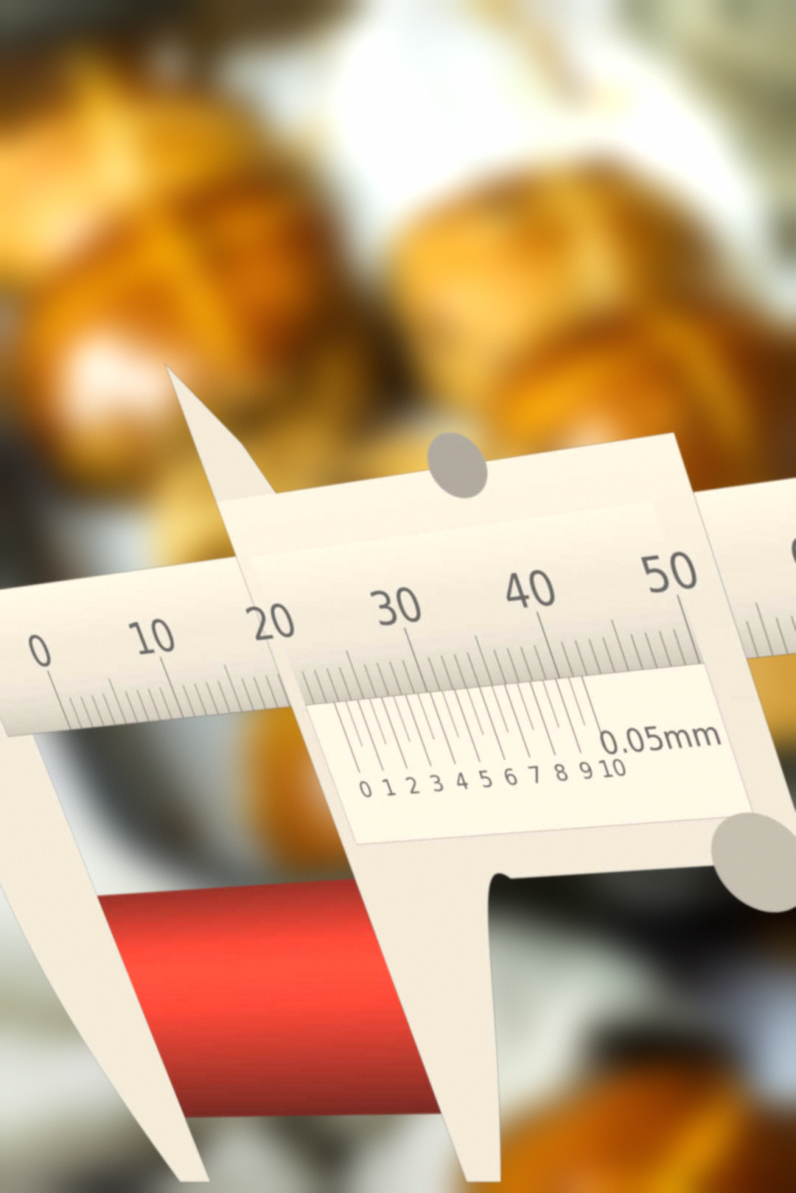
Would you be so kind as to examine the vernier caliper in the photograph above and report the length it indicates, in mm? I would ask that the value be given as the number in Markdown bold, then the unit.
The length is **22.6** mm
